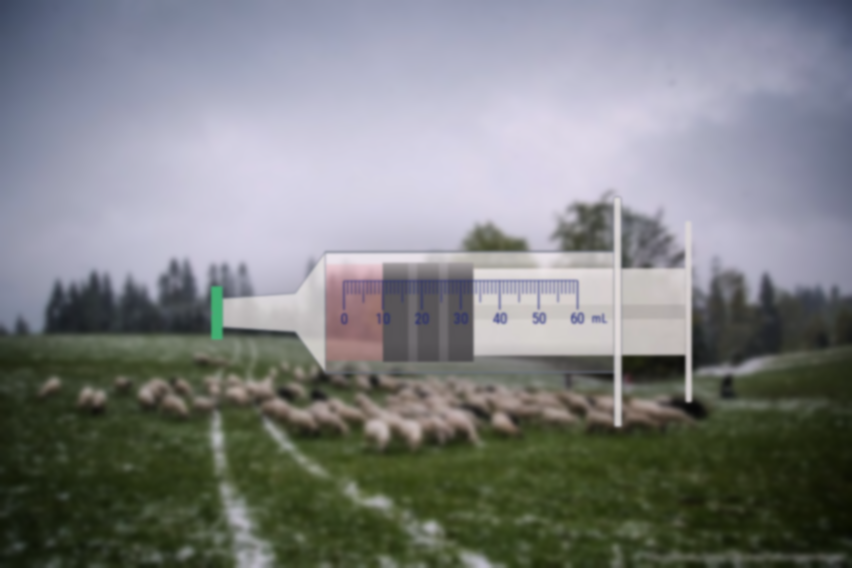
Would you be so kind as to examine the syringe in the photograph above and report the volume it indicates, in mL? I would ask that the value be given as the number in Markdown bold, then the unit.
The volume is **10** mL
